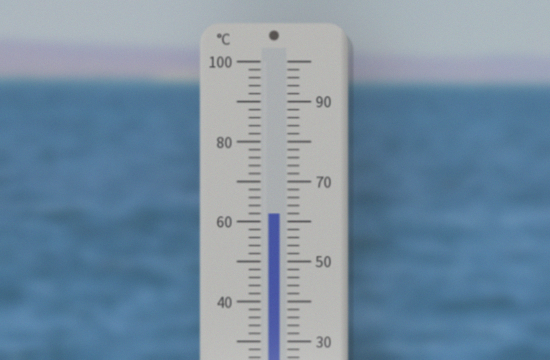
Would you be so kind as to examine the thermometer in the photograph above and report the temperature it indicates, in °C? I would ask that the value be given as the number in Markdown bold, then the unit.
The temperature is **62** °C
